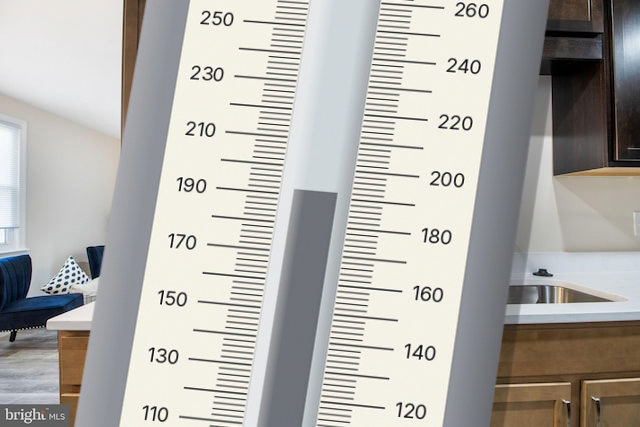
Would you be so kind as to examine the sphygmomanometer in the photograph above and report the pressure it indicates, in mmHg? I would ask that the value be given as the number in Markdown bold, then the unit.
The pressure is **192** mmHg
